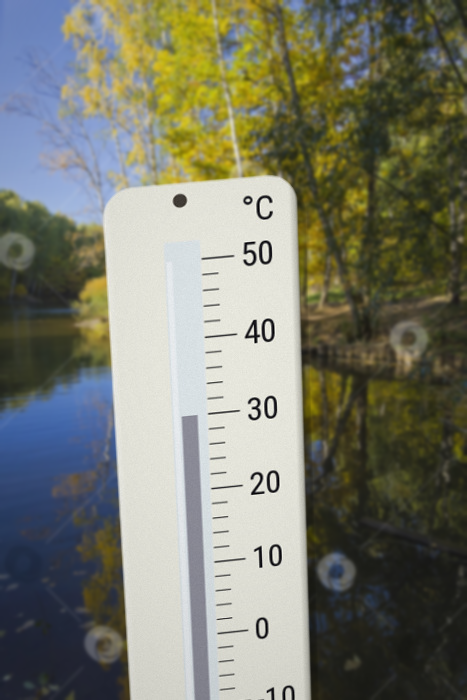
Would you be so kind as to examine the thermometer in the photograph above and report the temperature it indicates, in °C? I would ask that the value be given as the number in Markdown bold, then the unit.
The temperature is **30** °C
